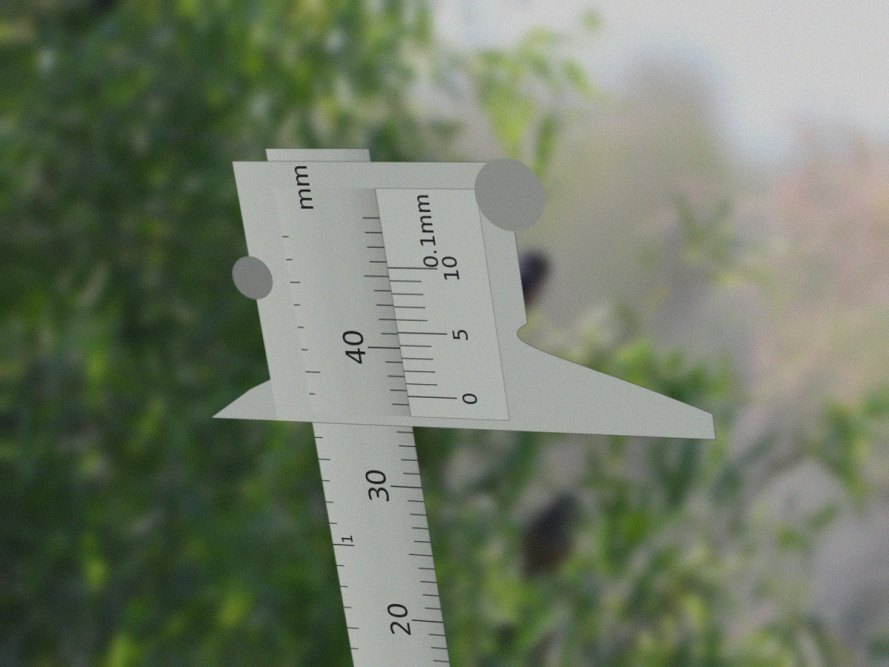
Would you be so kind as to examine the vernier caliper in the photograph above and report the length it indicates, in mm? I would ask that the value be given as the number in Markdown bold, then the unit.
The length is **36.6** mm
